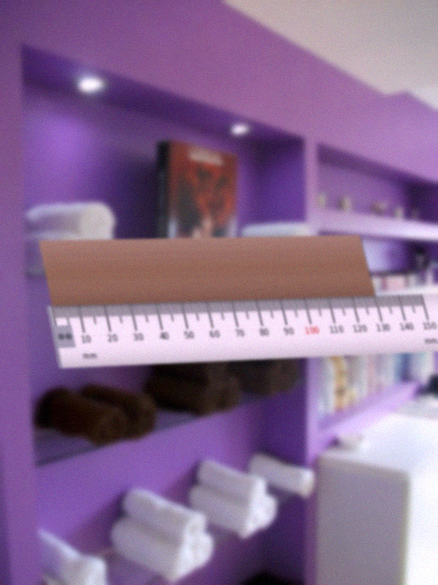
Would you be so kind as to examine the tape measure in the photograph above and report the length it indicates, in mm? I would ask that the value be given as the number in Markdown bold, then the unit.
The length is **130** mm
